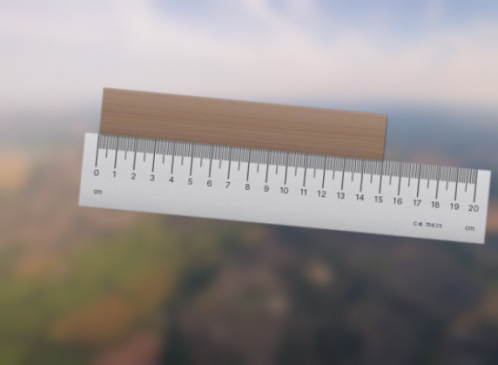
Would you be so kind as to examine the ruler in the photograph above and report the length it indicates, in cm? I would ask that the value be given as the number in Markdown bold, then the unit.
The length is **15** cm
